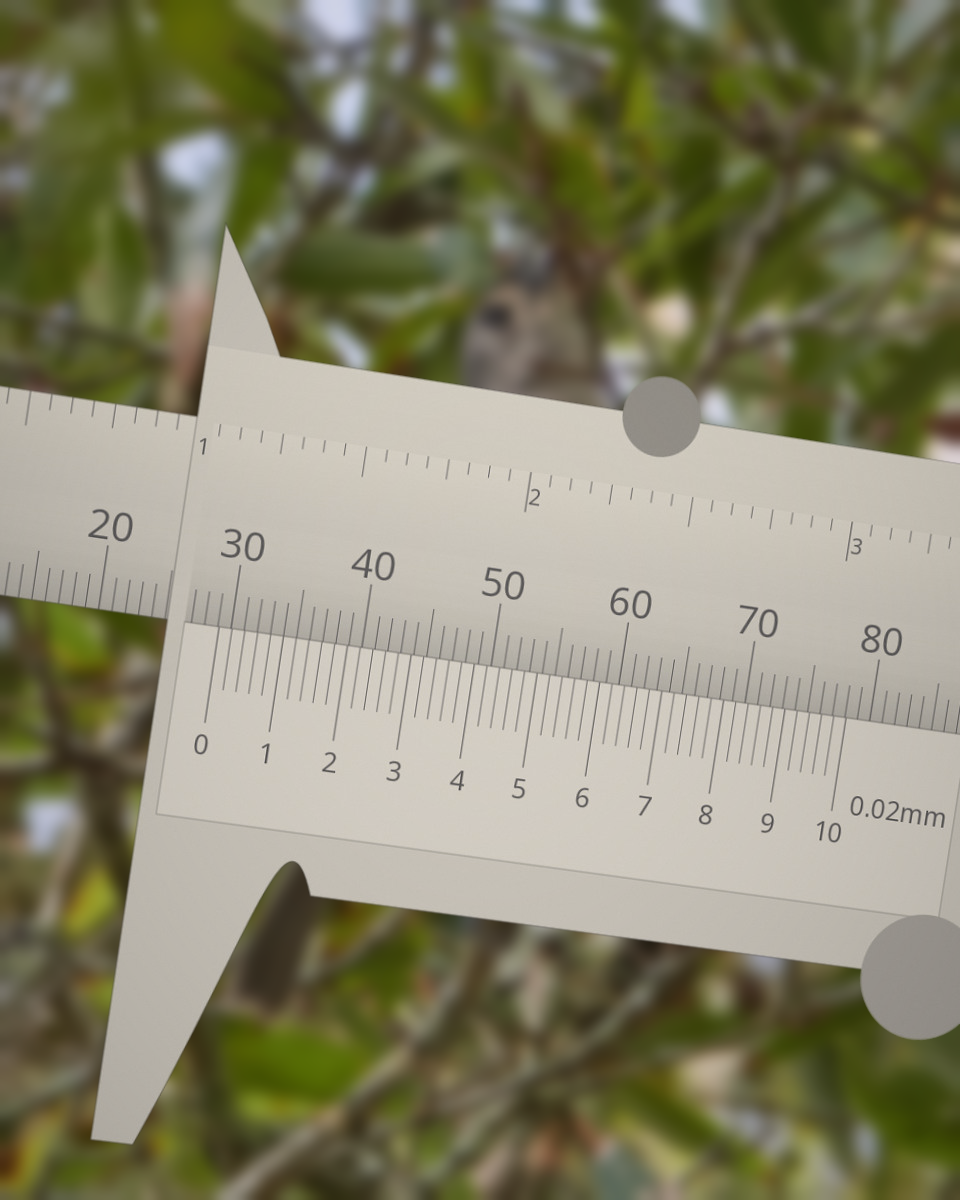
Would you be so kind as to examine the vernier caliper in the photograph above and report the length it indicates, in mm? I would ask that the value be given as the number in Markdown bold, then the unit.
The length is **29.1** mm
